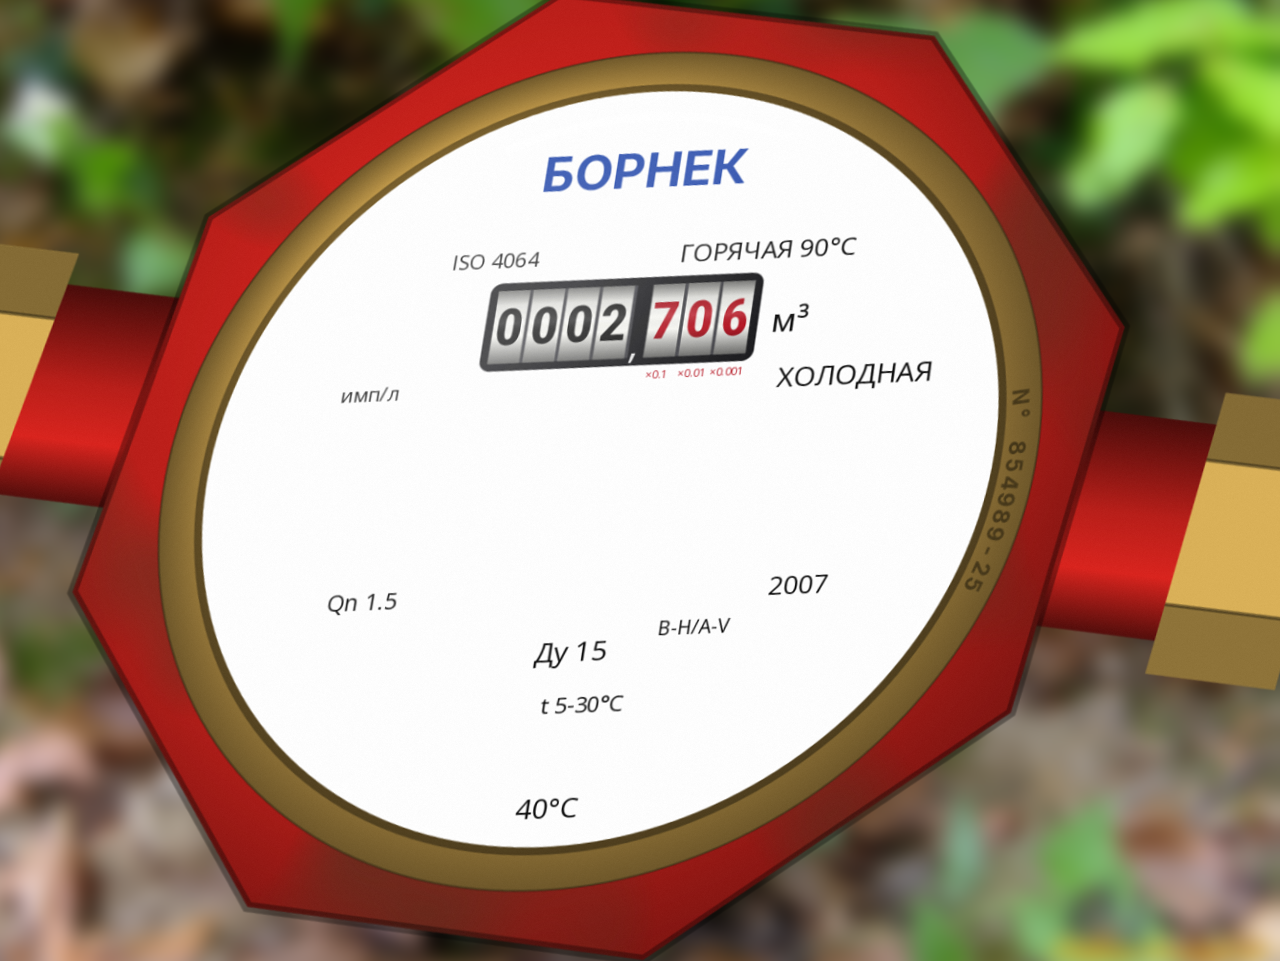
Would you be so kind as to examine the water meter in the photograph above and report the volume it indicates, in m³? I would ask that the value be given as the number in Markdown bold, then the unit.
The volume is **2.706** m³
